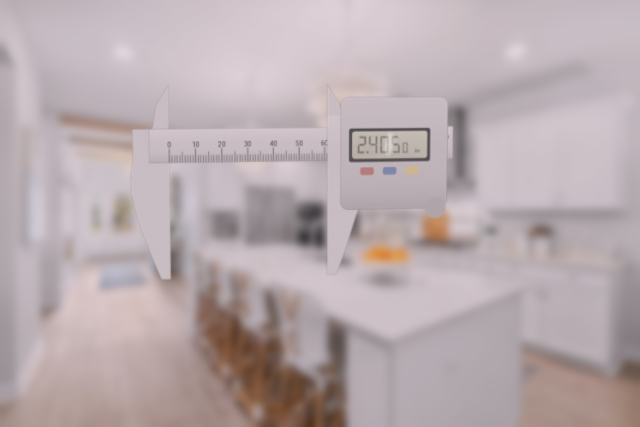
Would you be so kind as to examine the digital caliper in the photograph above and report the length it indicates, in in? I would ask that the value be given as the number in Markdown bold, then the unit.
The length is **2.4050** in
